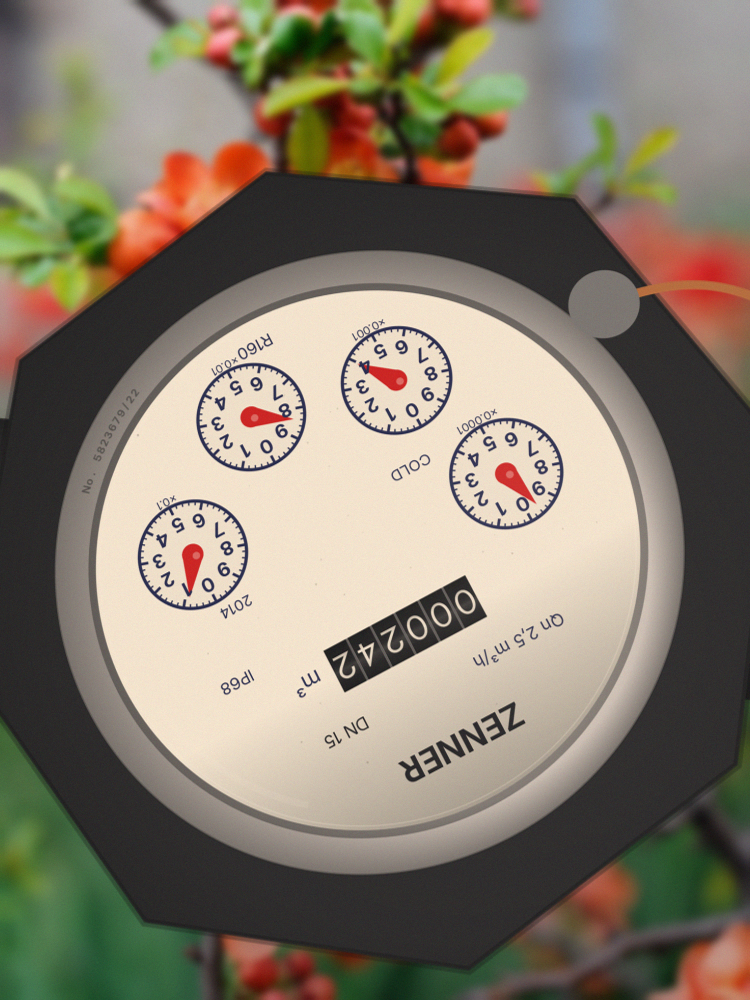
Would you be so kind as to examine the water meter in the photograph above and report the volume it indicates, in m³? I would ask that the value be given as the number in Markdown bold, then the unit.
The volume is **242.0839** m³
